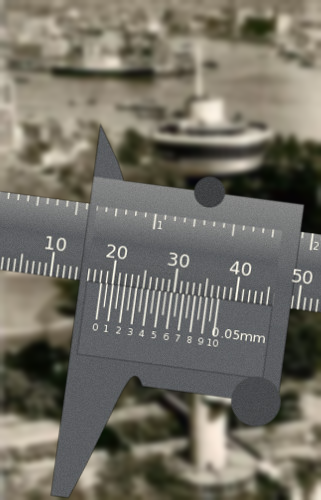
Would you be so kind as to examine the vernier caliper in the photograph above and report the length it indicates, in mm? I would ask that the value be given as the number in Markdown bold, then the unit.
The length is **18.2** mm
